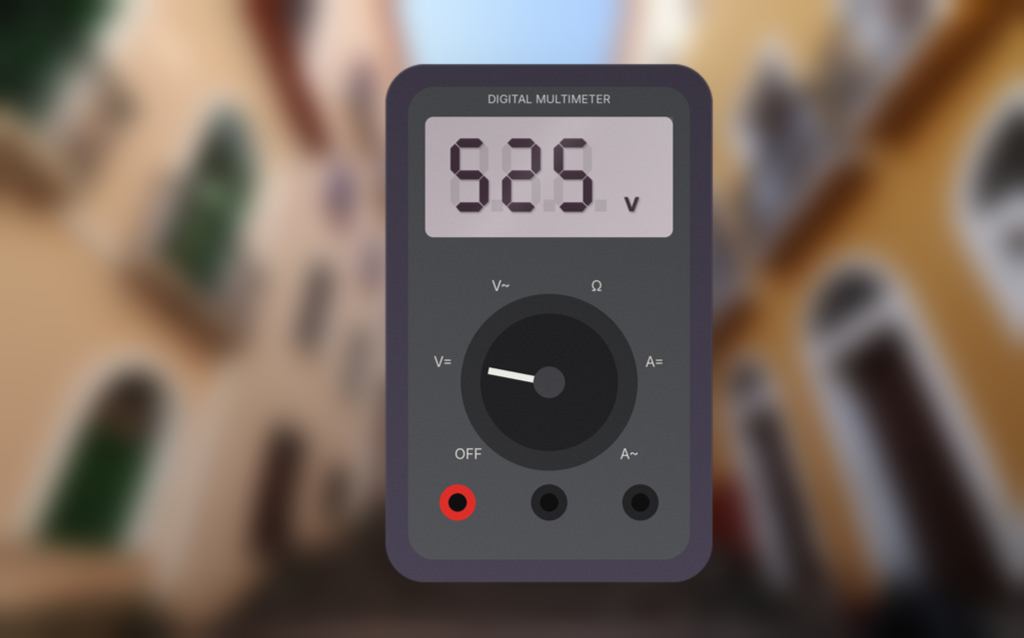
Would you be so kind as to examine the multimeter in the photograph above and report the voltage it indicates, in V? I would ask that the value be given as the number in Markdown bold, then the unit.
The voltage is **525** V
